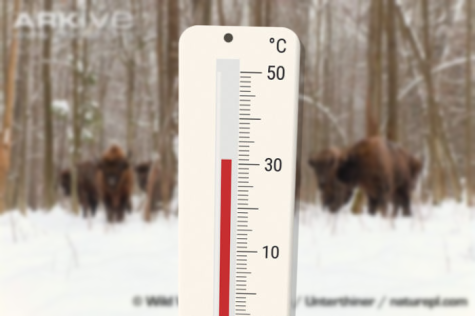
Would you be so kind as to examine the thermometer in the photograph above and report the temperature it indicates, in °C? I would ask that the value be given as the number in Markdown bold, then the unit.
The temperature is **31** °C
